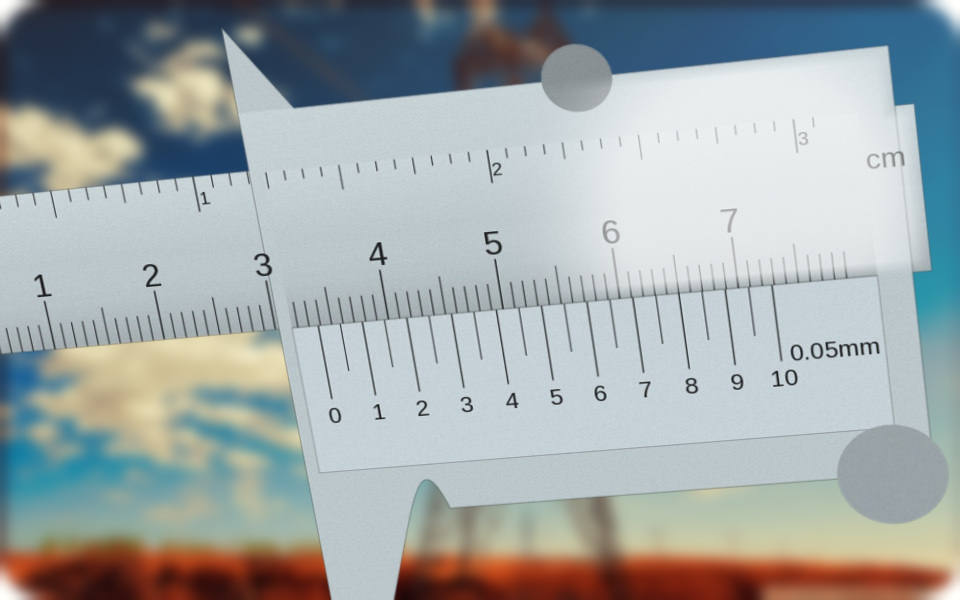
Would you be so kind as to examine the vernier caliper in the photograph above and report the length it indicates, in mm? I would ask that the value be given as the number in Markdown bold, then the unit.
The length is **33.8** mm
